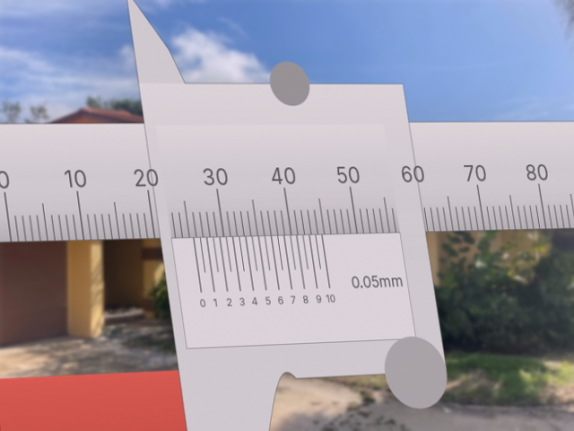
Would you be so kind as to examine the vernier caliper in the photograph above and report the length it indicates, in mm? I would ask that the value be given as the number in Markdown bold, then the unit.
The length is **25.6** mm
